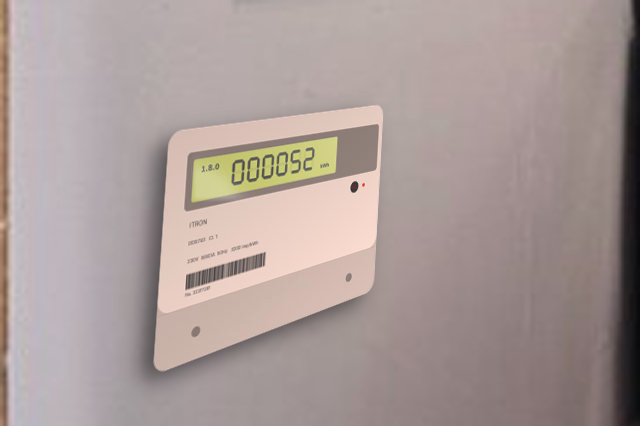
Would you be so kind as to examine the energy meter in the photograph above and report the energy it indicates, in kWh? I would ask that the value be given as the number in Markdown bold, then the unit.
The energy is **52** kWh
